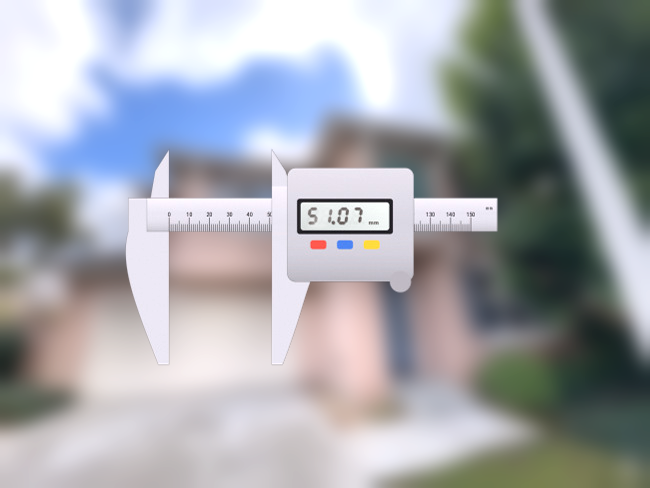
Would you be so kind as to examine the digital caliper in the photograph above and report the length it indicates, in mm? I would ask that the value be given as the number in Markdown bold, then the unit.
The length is **51.07** mm
